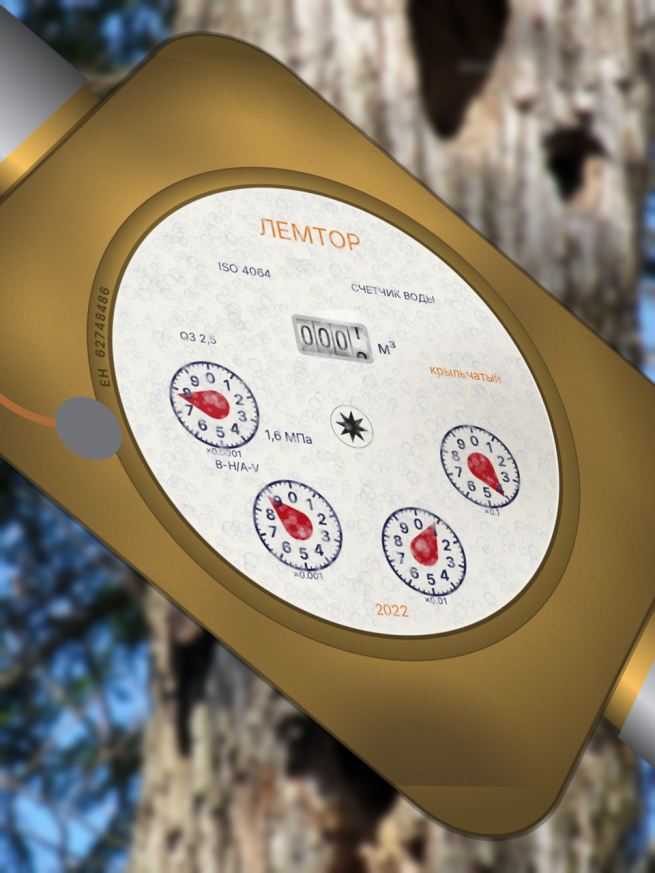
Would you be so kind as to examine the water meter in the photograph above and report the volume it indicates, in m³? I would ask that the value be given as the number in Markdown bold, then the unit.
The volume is **1.4087** m³
